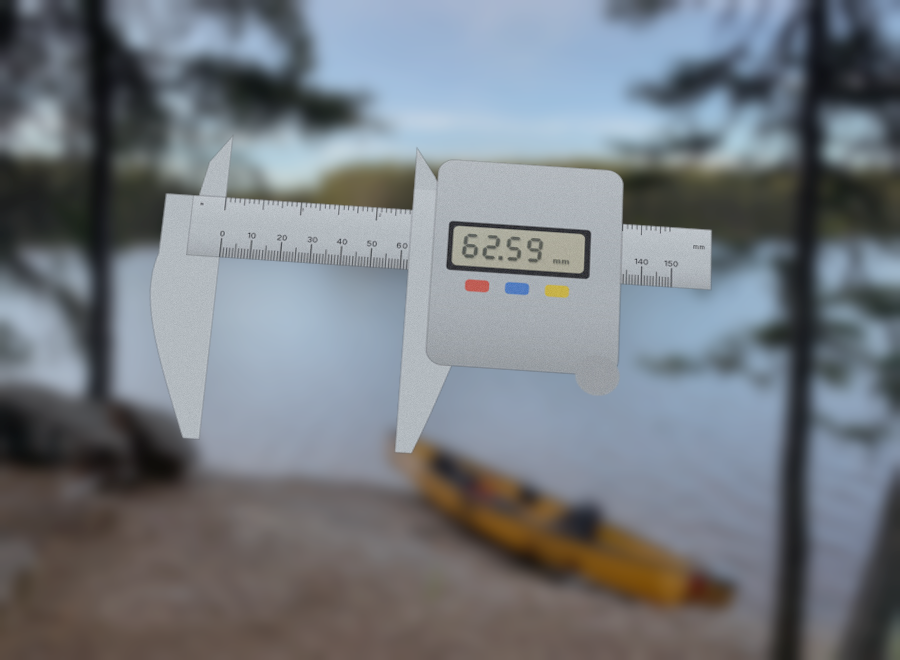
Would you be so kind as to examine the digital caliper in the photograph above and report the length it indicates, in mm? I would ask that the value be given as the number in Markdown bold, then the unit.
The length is **62.59** mm
